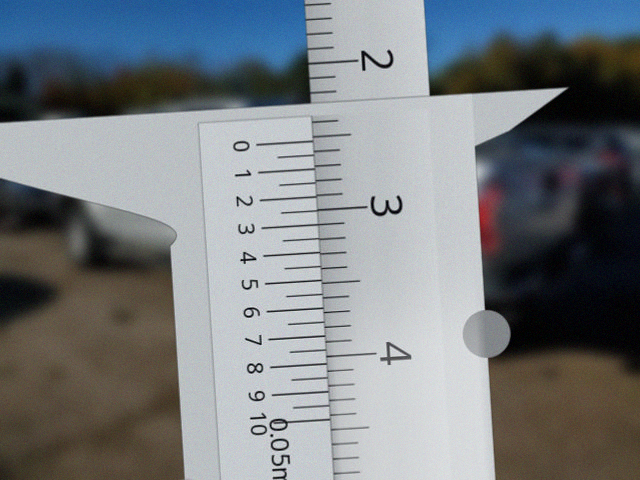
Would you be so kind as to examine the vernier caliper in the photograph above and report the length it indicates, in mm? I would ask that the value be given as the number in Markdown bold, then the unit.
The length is **25.3** mm
